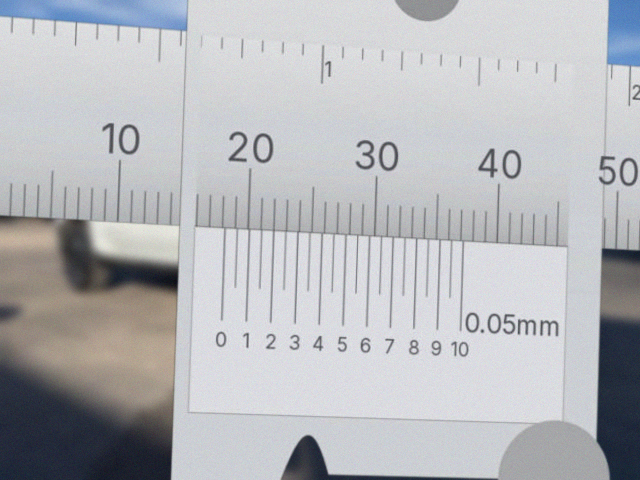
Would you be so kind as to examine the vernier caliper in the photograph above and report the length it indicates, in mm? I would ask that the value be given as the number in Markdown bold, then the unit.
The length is **18.2** mm
